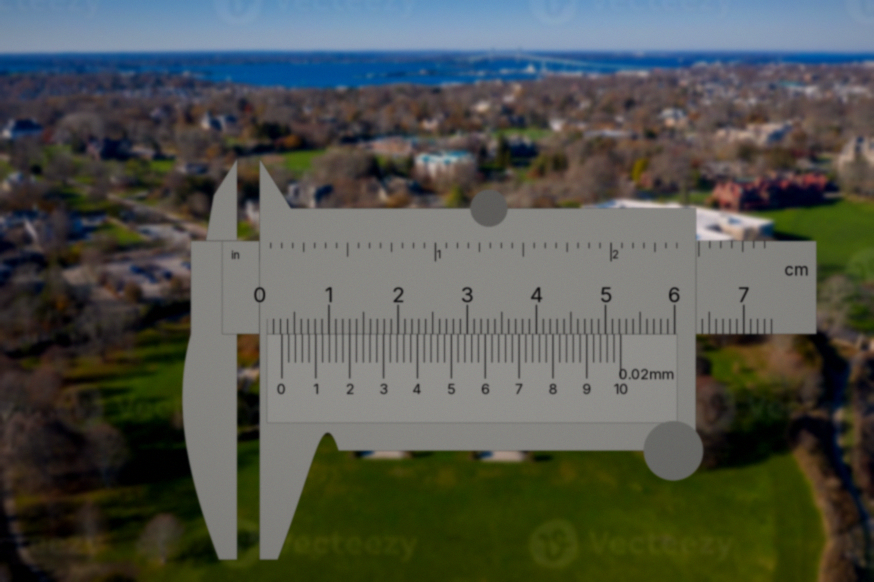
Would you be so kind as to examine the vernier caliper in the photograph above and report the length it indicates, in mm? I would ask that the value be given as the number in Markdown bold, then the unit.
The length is **3.2** mm
